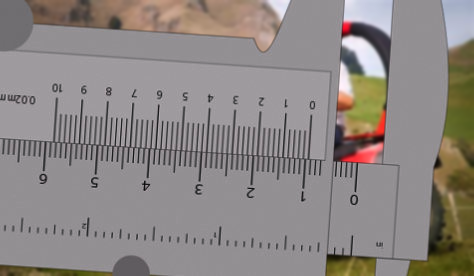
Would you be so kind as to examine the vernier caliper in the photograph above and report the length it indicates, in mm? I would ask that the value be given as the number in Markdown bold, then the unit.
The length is **9.4** mm
